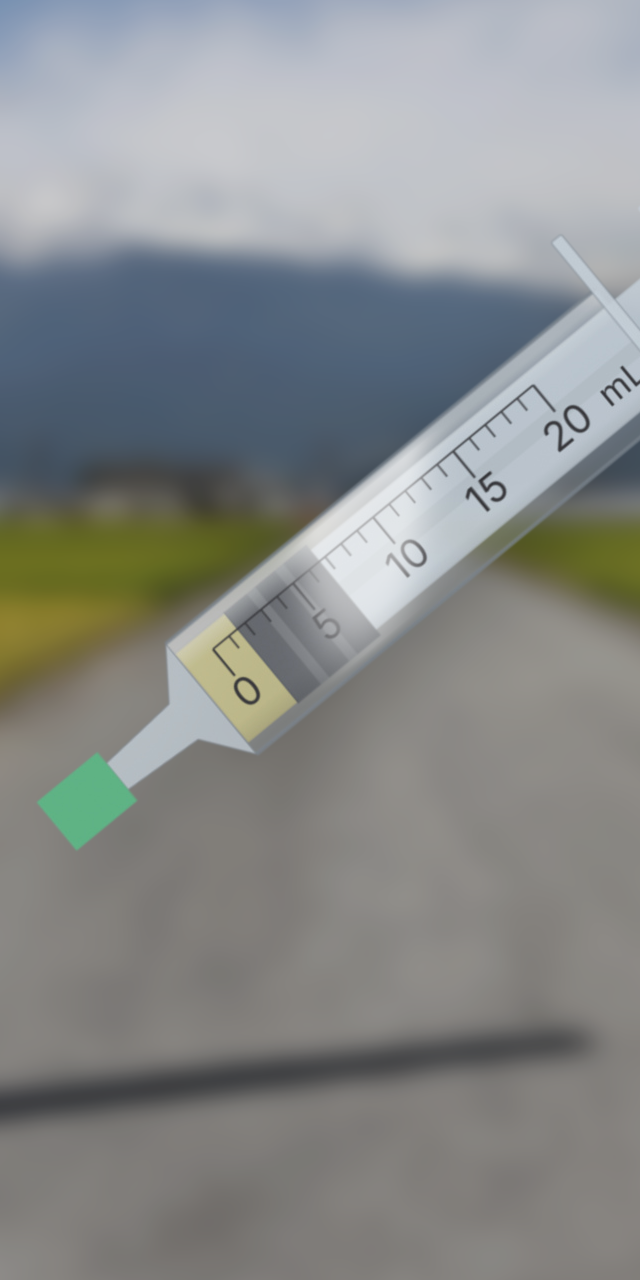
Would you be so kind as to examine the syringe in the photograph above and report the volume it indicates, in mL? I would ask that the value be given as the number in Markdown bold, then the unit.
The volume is **1.5** mL
